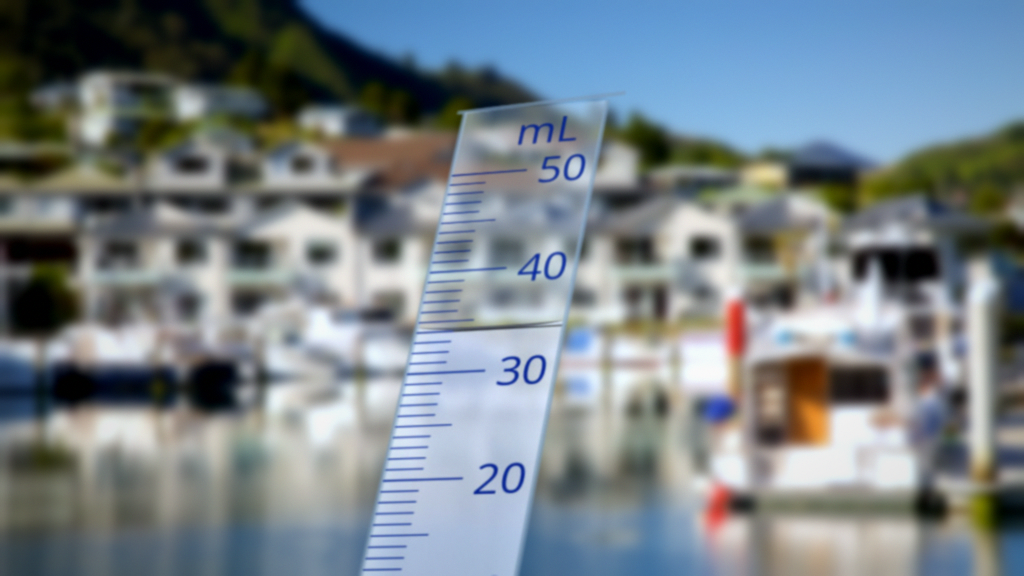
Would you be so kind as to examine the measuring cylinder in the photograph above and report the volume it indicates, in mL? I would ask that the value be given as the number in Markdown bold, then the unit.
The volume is **34** mL
